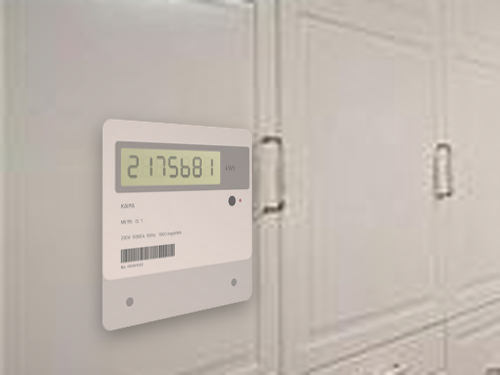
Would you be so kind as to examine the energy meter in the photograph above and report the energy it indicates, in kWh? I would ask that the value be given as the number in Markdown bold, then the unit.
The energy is **2175681** kWh
